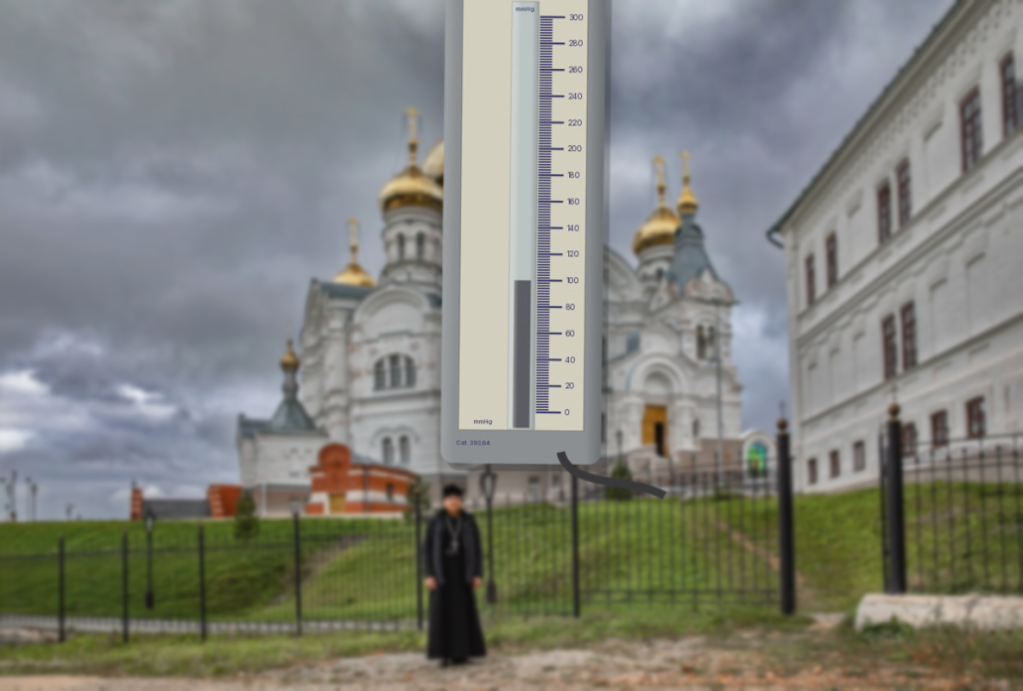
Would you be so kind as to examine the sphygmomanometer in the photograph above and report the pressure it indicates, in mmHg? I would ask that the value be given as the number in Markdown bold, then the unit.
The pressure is **100** mmHg
